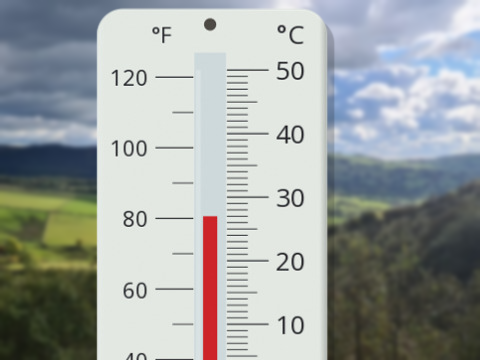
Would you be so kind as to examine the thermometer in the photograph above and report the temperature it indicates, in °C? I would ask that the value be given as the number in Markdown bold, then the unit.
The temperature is **27** °C
